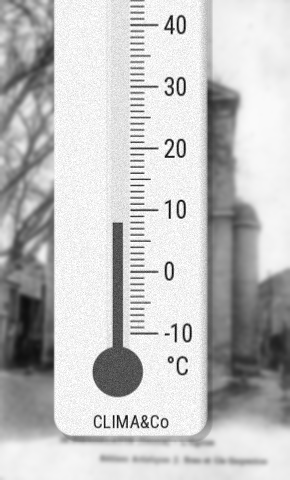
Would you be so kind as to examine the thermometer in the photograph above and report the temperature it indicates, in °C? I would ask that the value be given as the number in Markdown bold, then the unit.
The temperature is **8** °C
